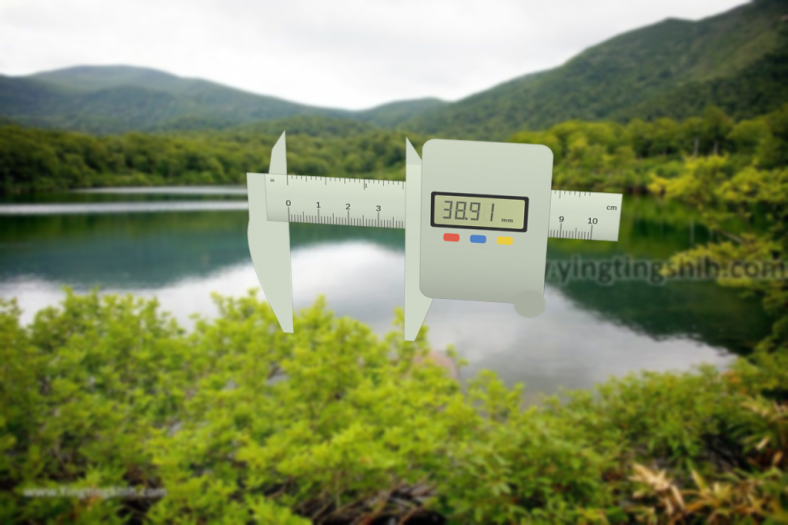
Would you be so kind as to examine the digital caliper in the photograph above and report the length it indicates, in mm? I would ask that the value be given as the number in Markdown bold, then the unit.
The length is **38.91** mm
